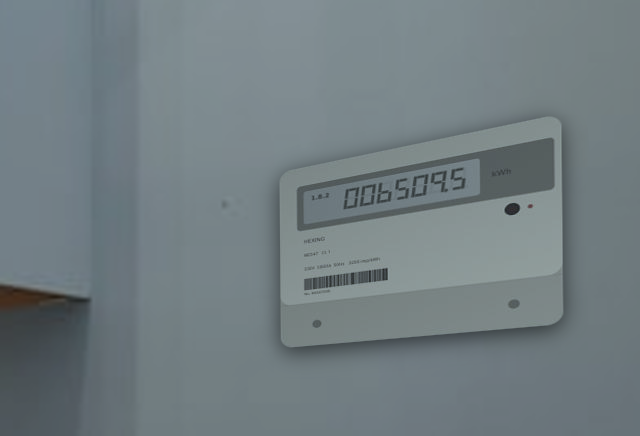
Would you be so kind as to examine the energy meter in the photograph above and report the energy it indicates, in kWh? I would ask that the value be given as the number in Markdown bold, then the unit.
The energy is **6509.5** kWh
